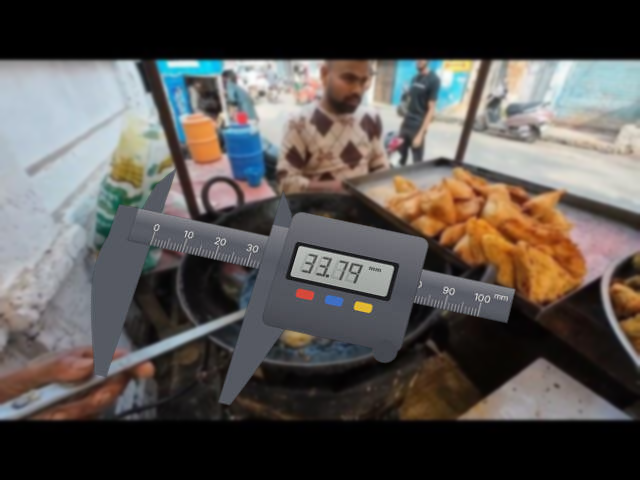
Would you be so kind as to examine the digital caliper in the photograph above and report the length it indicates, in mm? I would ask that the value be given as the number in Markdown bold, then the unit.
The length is **33.79** mm
